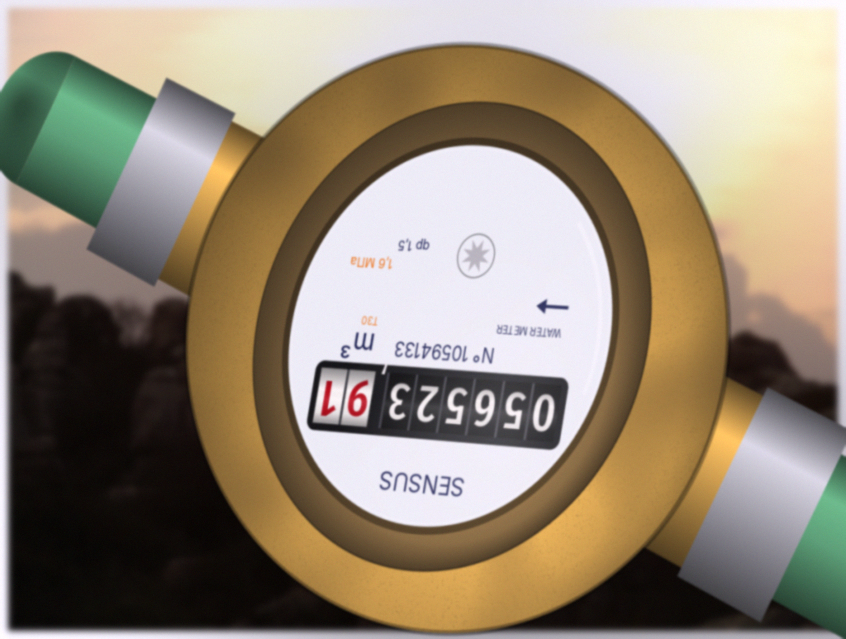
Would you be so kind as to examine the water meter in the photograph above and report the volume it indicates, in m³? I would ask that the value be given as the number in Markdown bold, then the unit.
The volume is **56523.91** m³
